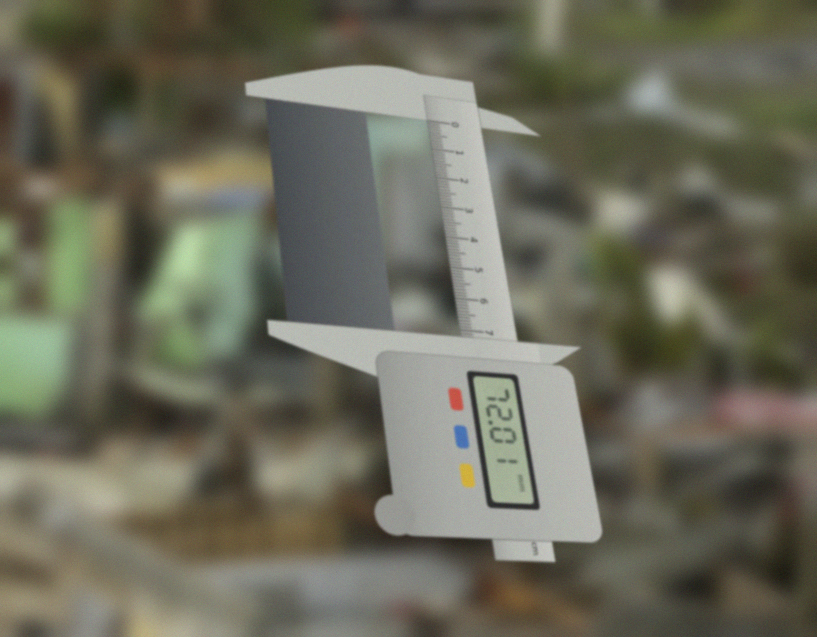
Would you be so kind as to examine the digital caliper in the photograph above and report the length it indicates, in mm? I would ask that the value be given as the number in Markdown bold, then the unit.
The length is **72.01** mm
